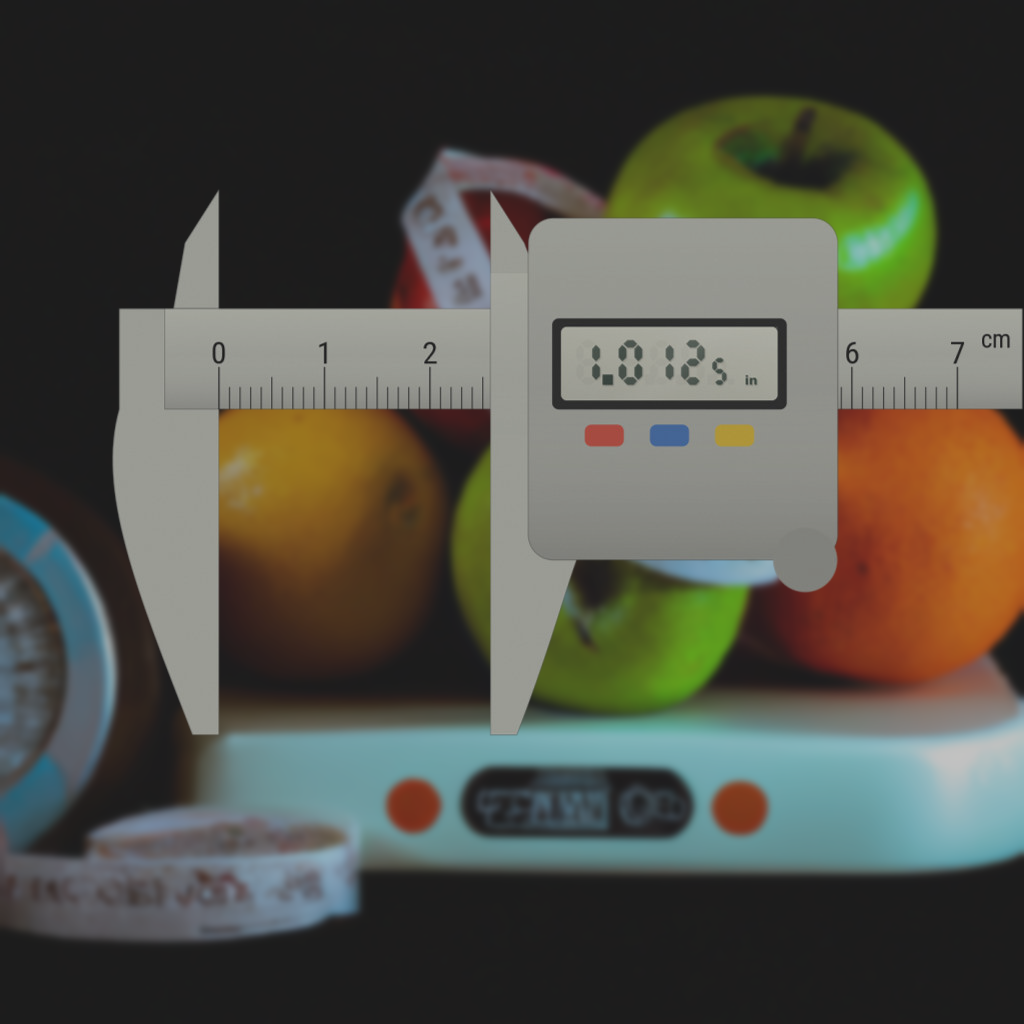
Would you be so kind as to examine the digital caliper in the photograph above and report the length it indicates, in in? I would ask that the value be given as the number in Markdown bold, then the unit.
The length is **1.0125** in
